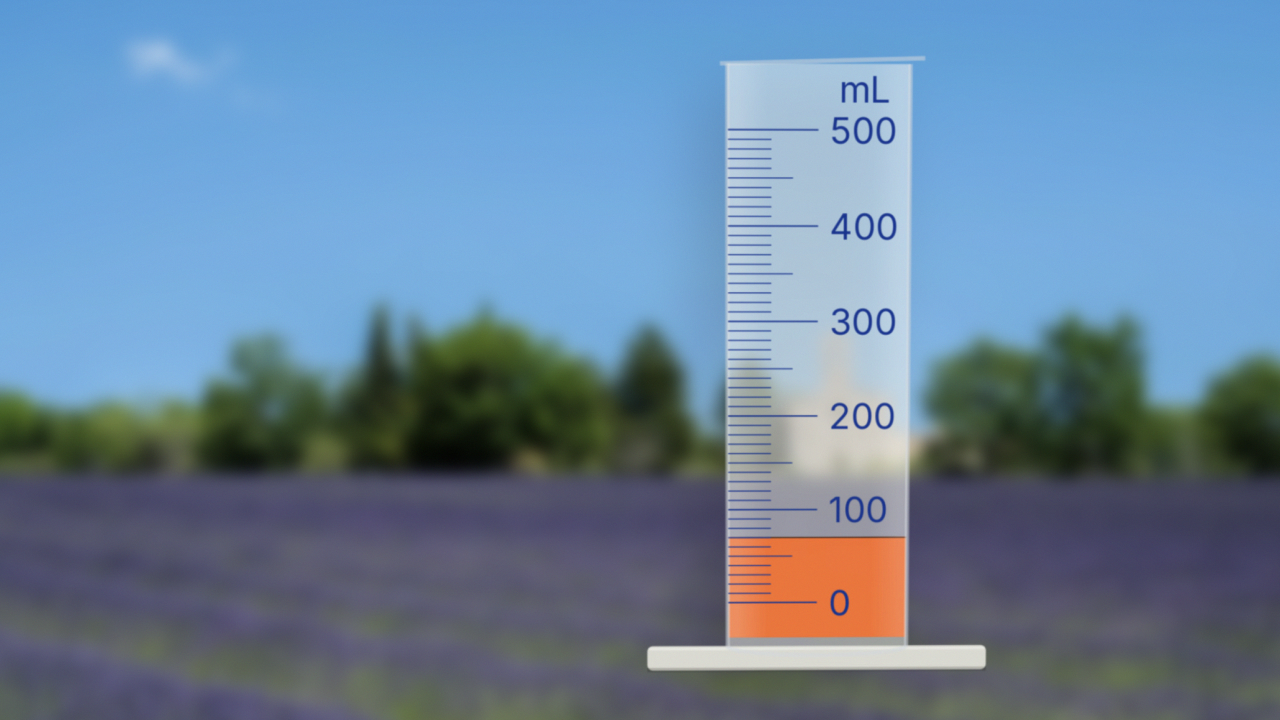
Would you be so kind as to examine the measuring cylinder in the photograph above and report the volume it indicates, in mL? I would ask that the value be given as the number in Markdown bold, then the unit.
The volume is **70** mL
